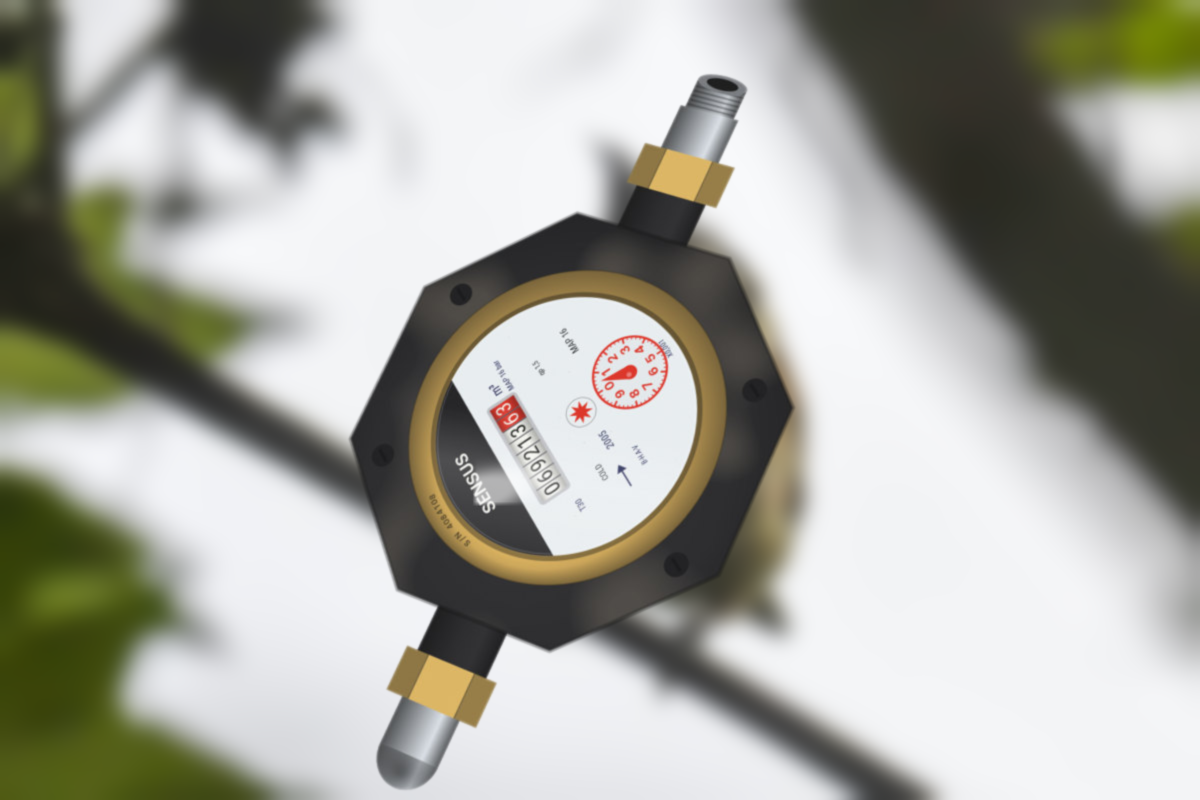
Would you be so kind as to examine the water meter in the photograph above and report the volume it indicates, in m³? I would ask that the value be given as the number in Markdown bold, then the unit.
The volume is **69213.630** m³
